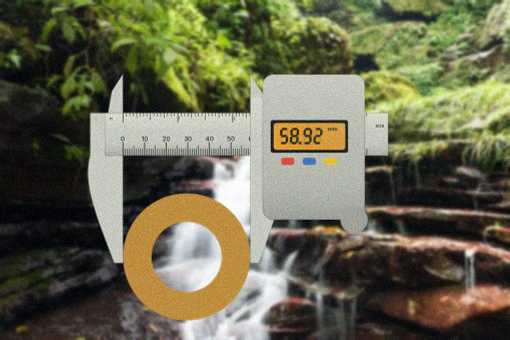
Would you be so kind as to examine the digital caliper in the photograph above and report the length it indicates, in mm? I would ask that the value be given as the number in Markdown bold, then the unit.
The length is **58.92** mm
